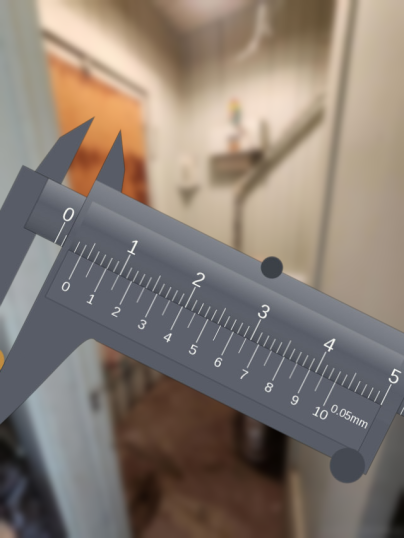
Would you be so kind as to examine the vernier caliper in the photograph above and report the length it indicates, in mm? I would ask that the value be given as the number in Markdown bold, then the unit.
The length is **4.0** mm
